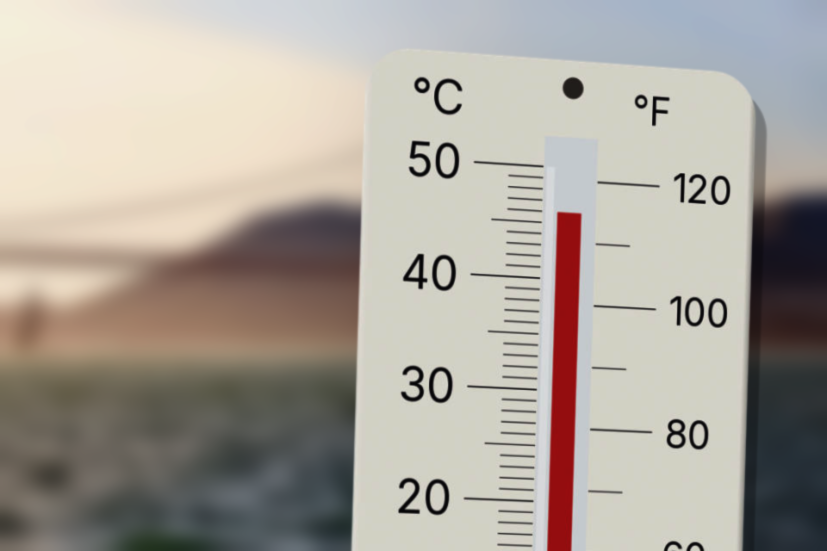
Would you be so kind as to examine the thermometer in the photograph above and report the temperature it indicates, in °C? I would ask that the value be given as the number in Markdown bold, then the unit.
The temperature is **46** °C
